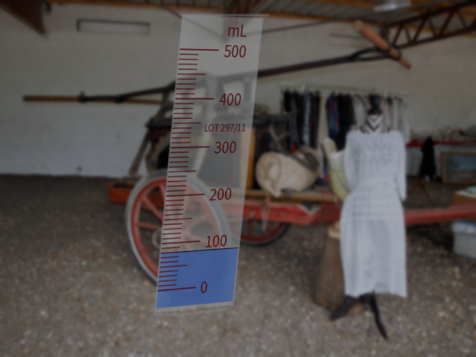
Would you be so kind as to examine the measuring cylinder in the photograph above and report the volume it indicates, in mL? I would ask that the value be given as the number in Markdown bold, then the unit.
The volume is **80** mL
